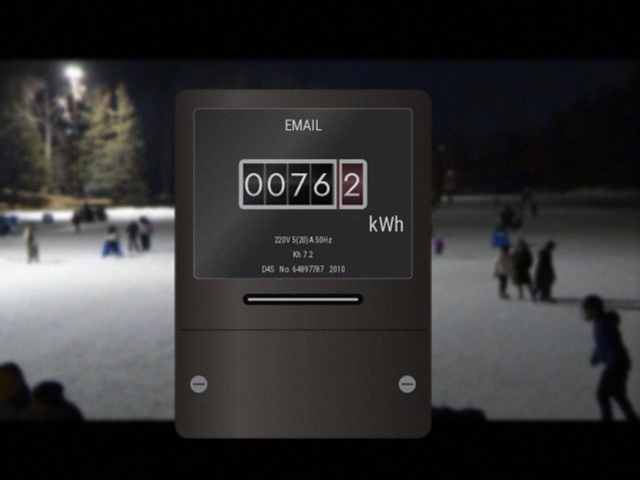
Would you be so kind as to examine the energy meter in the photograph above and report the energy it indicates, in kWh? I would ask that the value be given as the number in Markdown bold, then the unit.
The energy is **76.2** kWh
